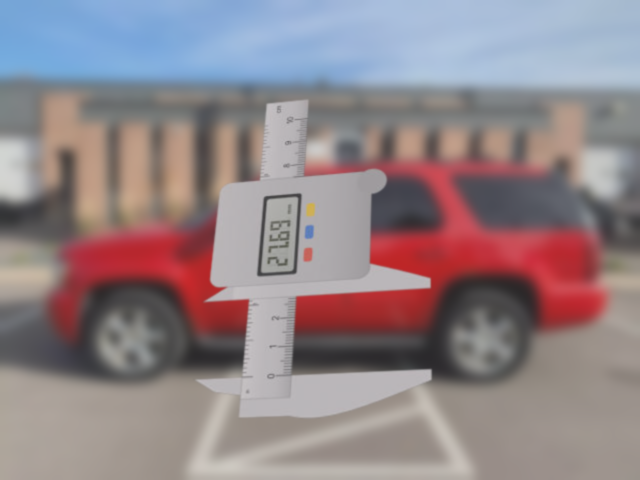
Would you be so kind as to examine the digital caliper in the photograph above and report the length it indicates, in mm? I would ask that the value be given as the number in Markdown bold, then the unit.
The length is **27.69** mm
